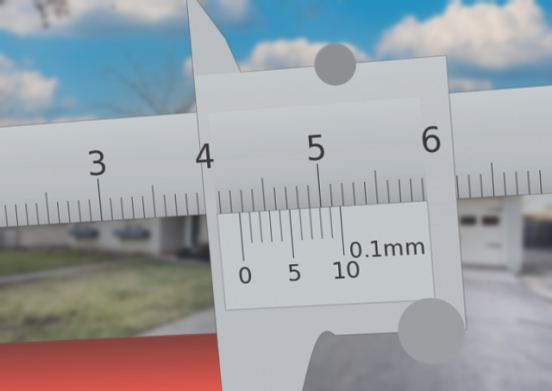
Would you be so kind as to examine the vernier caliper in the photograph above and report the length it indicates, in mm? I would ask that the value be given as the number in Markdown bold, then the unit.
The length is **42.7** mm
